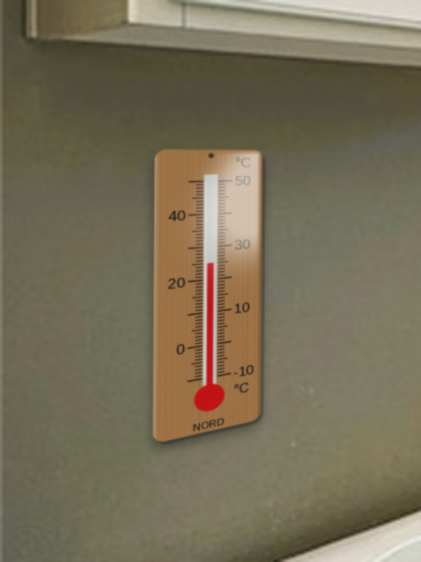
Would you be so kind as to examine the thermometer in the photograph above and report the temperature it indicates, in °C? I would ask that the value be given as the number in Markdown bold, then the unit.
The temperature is **25** °C
